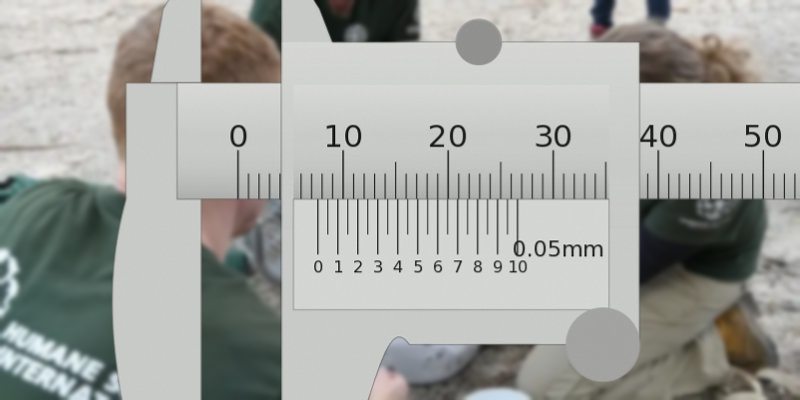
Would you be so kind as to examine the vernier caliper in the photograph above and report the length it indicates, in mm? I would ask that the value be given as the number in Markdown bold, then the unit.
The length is **7.6** mm
